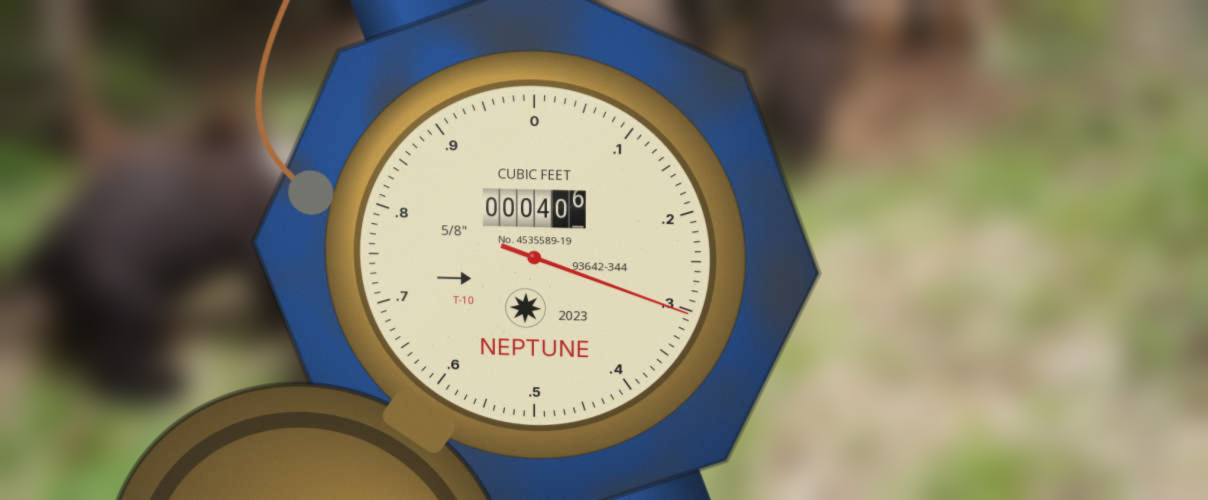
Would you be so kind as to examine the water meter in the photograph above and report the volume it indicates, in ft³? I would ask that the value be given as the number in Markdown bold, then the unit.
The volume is **406.30** ft³
